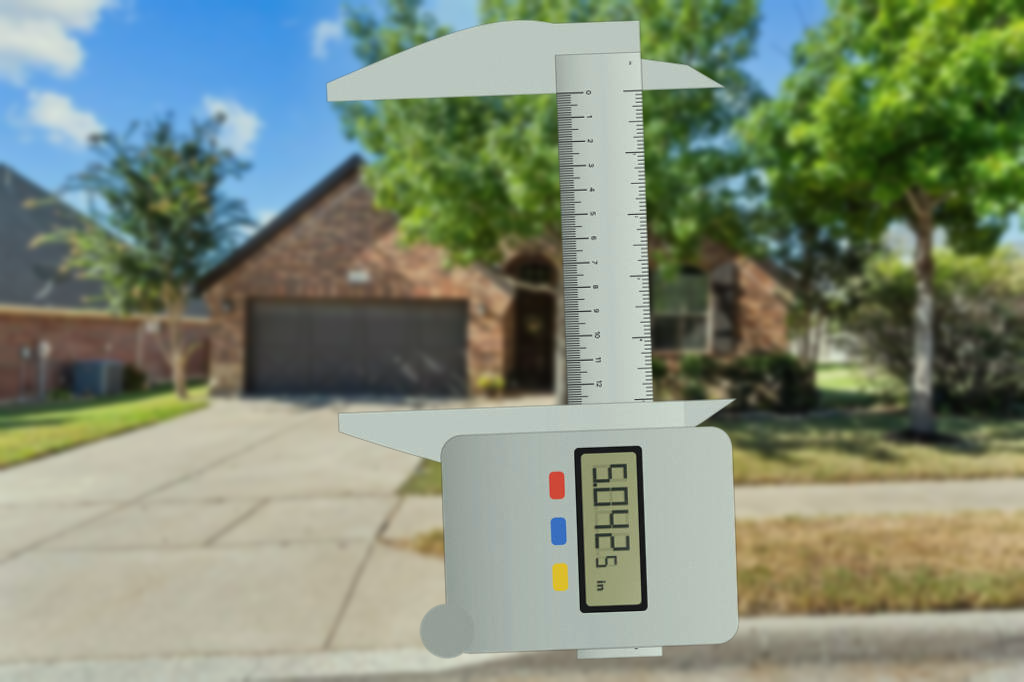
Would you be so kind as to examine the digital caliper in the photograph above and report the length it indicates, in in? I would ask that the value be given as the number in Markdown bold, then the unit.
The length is **5.0425** in
